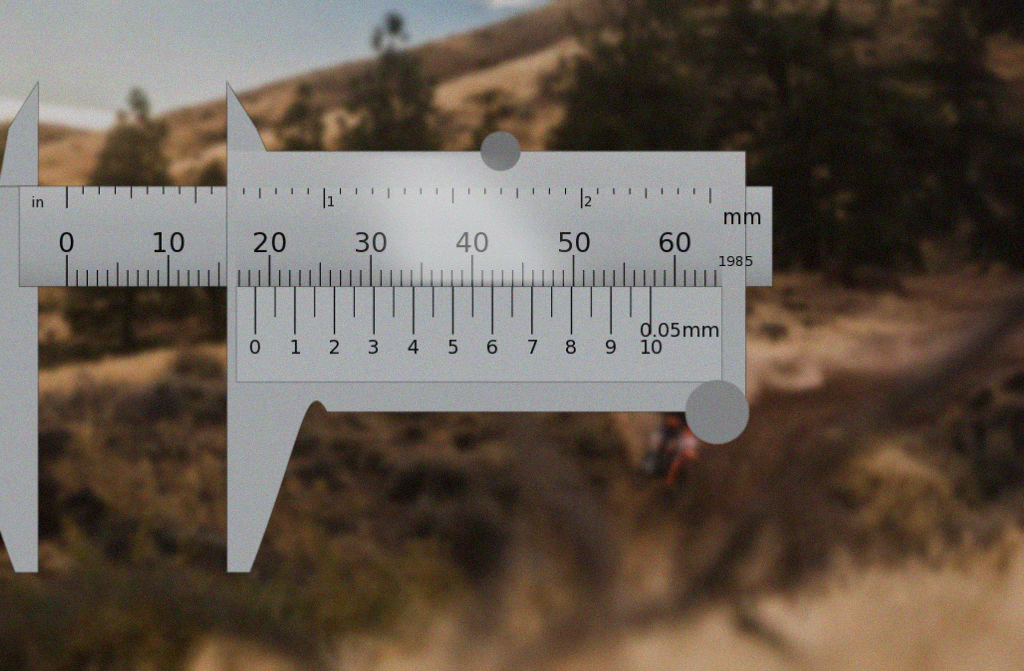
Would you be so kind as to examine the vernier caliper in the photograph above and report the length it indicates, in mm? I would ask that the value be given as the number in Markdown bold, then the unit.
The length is **18.6** mm
